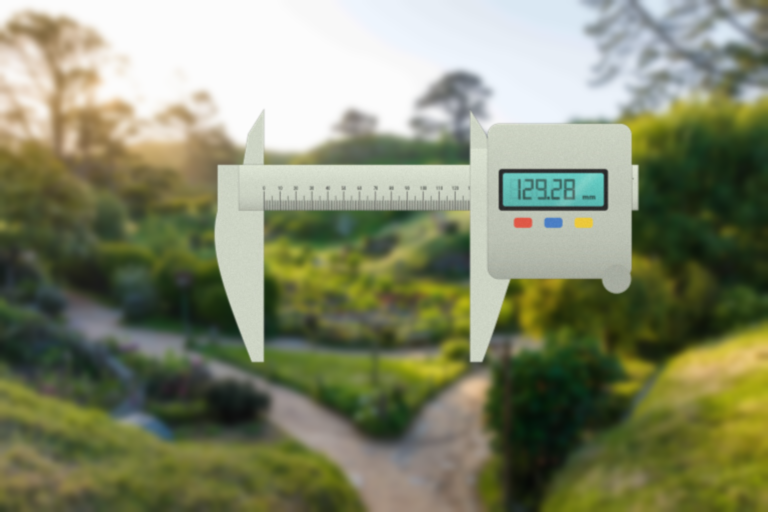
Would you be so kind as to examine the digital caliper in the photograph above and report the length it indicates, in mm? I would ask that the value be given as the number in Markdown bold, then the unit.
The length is **129.28** mm
